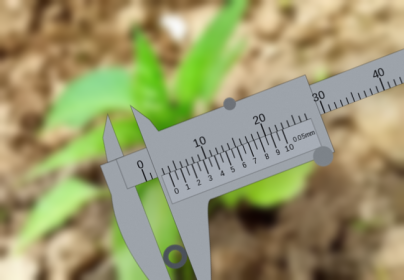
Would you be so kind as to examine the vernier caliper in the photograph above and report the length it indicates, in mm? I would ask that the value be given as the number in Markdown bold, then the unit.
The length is **3.8** mm
